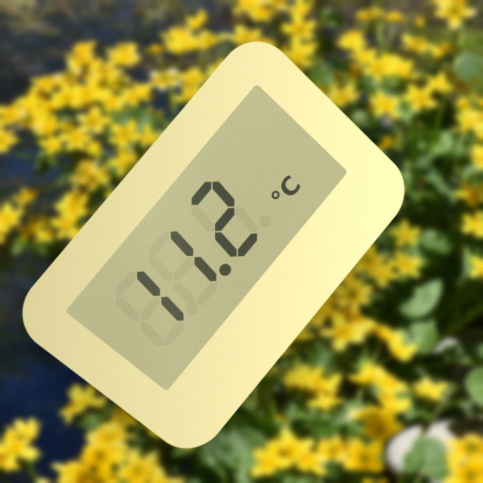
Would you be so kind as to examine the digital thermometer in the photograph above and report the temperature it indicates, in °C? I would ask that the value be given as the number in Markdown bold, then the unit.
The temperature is **11.2** °C
